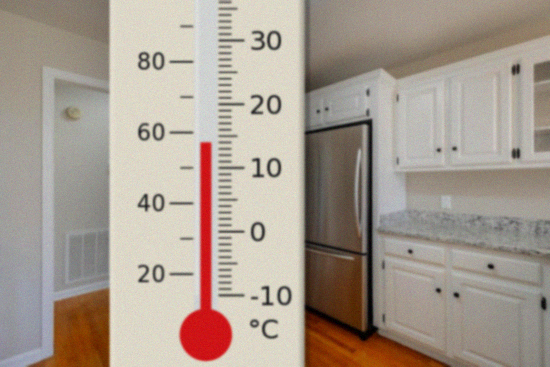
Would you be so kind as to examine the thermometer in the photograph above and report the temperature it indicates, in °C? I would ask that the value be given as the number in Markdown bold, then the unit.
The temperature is **14** °C
